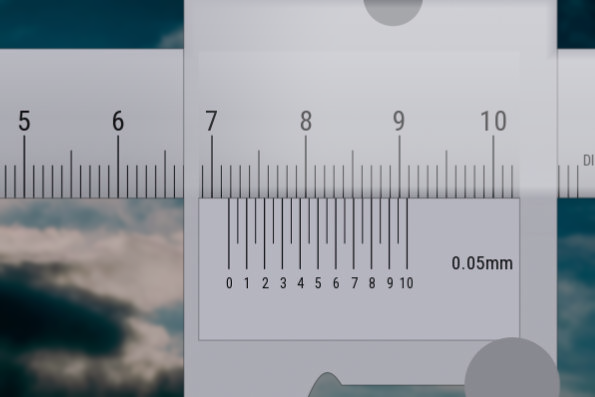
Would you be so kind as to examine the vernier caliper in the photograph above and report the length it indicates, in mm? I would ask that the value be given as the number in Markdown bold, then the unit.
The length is **71.8** mm
